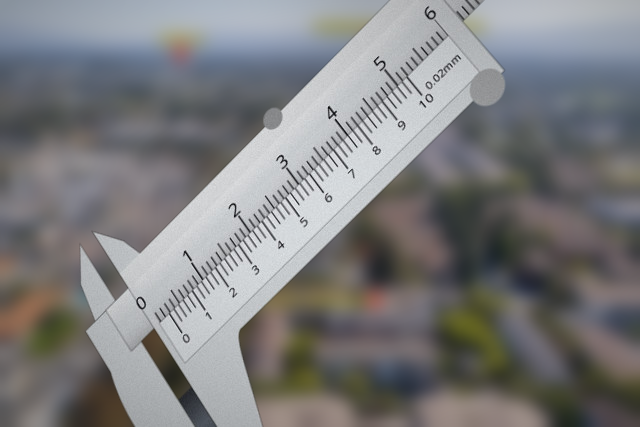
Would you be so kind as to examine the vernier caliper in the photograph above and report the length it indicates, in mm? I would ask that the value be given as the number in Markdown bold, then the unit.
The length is **2.8** mm
